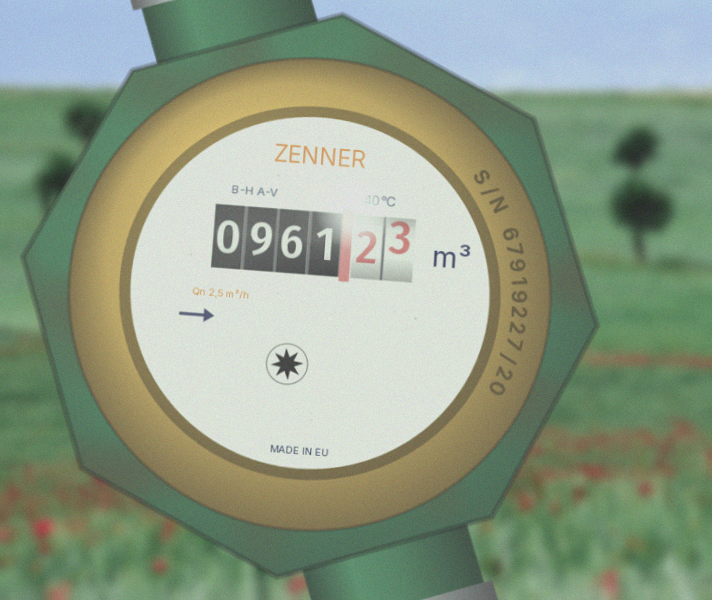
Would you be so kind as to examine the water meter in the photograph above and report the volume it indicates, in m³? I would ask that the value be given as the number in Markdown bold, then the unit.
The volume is **961.23** m³
